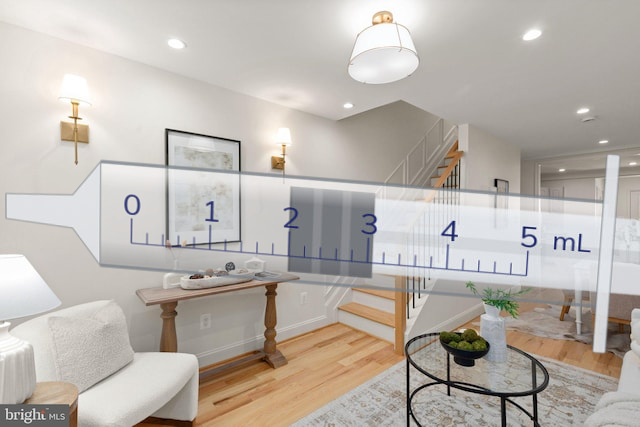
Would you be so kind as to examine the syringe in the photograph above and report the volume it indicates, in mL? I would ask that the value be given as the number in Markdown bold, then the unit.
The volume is **2** mL
